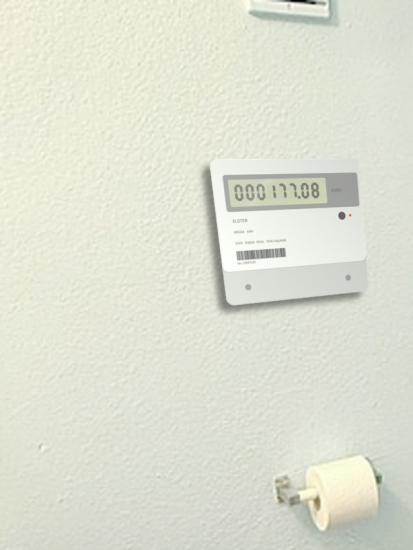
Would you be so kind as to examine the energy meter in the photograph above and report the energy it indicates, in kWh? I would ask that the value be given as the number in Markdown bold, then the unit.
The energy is **177.08** kWh
